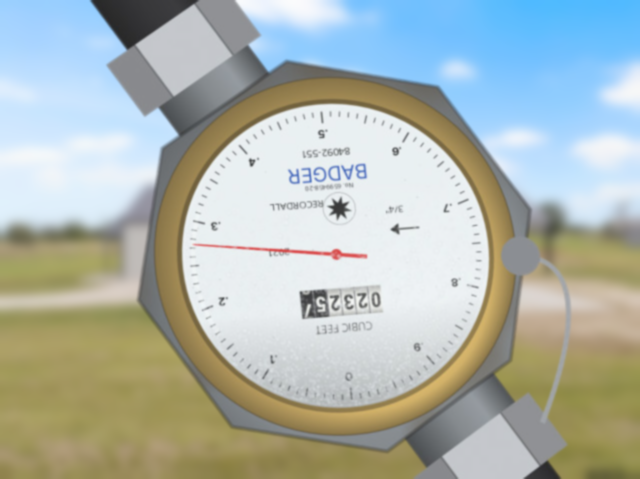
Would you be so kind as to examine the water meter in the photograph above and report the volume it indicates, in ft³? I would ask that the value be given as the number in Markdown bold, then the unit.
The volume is **23257.27** ft³
